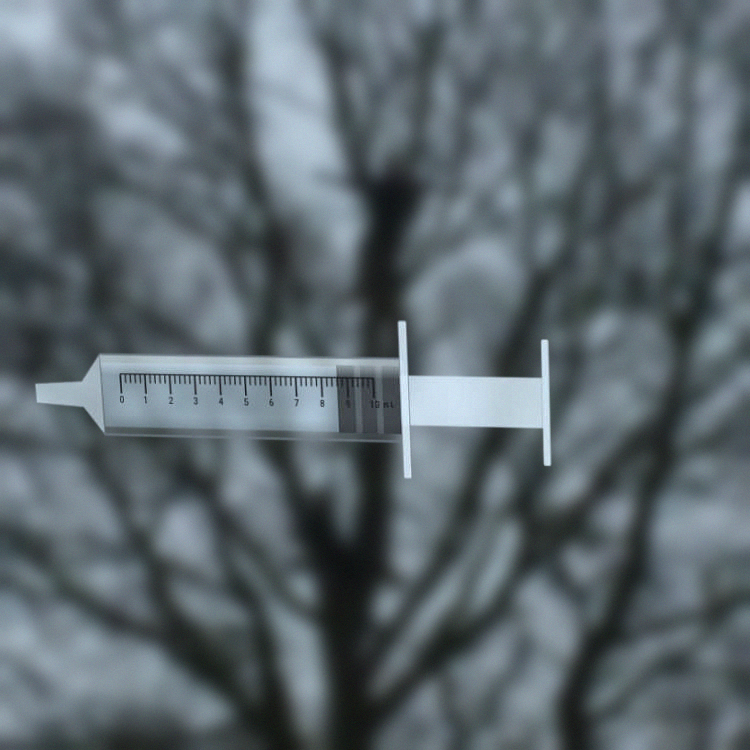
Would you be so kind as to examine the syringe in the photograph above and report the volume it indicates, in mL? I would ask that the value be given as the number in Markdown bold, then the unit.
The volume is **8.6** mL
